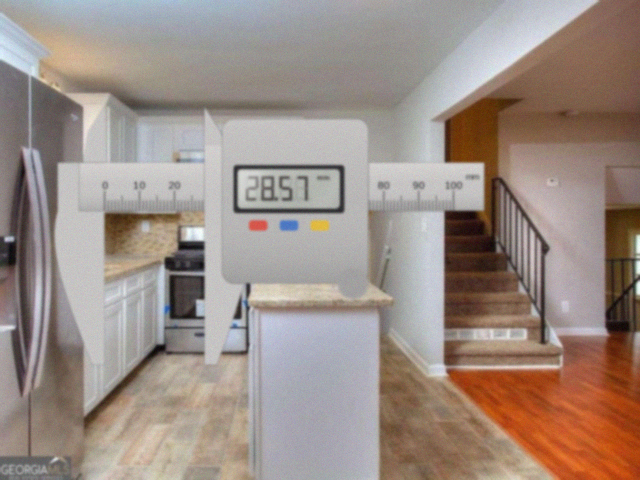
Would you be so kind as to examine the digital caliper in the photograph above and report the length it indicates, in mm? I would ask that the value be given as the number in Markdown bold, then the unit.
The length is **28.57** mm
